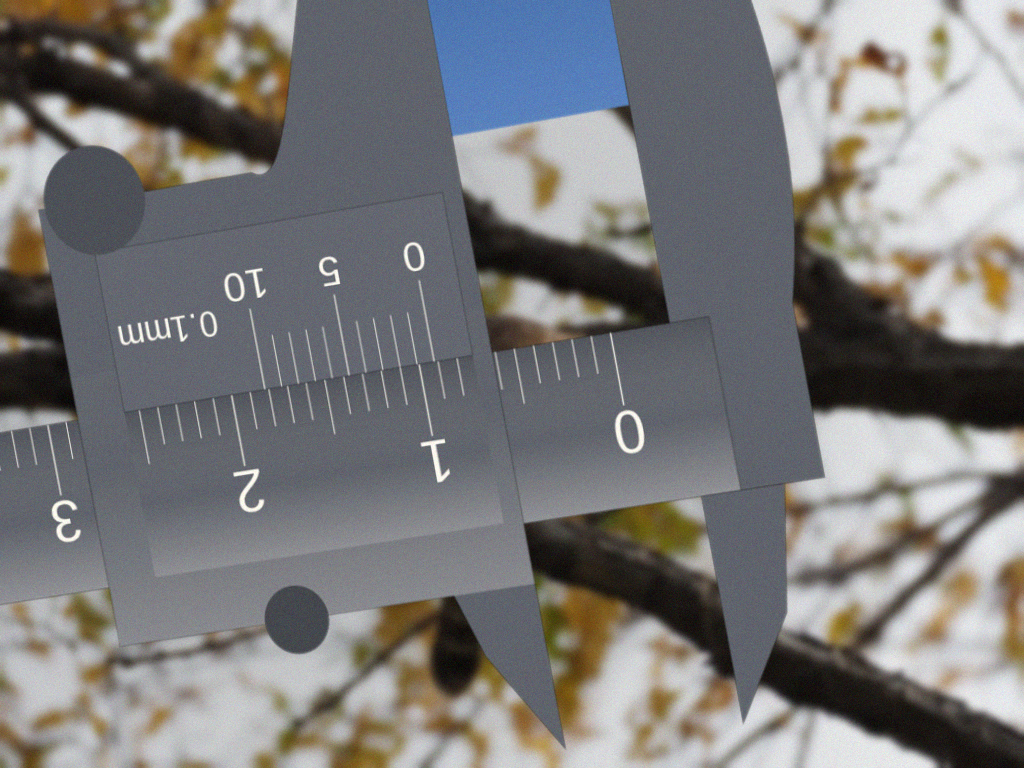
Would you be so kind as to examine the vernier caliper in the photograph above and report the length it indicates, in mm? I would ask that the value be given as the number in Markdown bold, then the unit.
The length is **9.2** mm
